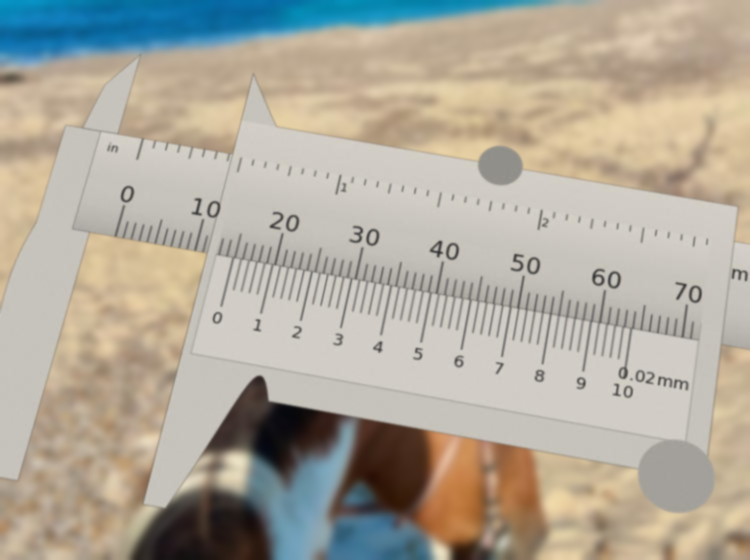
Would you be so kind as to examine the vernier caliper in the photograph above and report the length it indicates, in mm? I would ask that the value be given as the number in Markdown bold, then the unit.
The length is **14.8** mm
